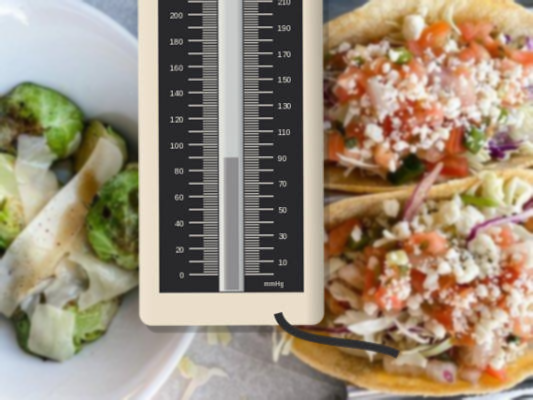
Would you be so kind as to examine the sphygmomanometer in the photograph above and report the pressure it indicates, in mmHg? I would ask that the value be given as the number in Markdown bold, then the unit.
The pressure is **90** mmHg
